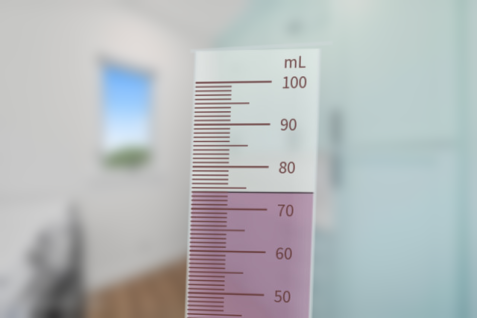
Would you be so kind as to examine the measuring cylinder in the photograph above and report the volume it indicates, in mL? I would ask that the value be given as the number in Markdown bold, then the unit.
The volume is **74** mL
